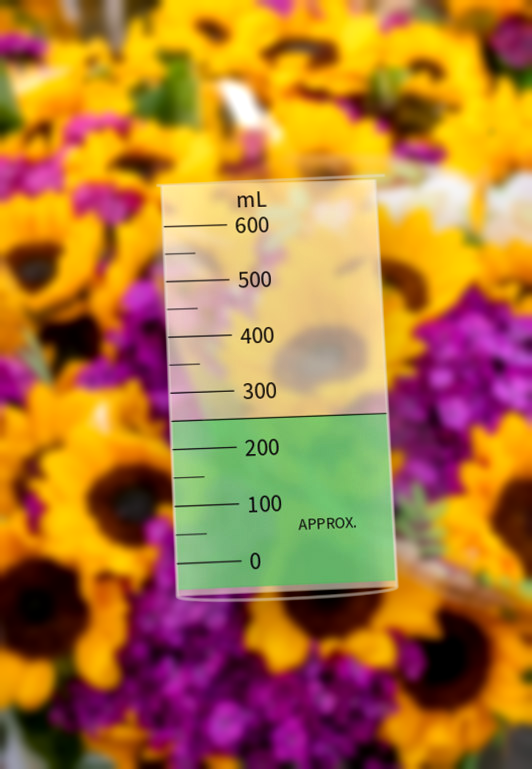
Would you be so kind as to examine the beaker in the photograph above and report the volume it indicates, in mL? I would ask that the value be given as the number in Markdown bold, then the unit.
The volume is **250** mL
